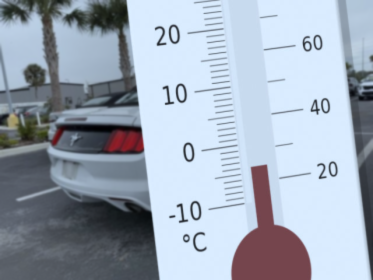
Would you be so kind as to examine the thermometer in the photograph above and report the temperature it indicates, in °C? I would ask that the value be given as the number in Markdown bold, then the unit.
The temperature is **-4** °C
